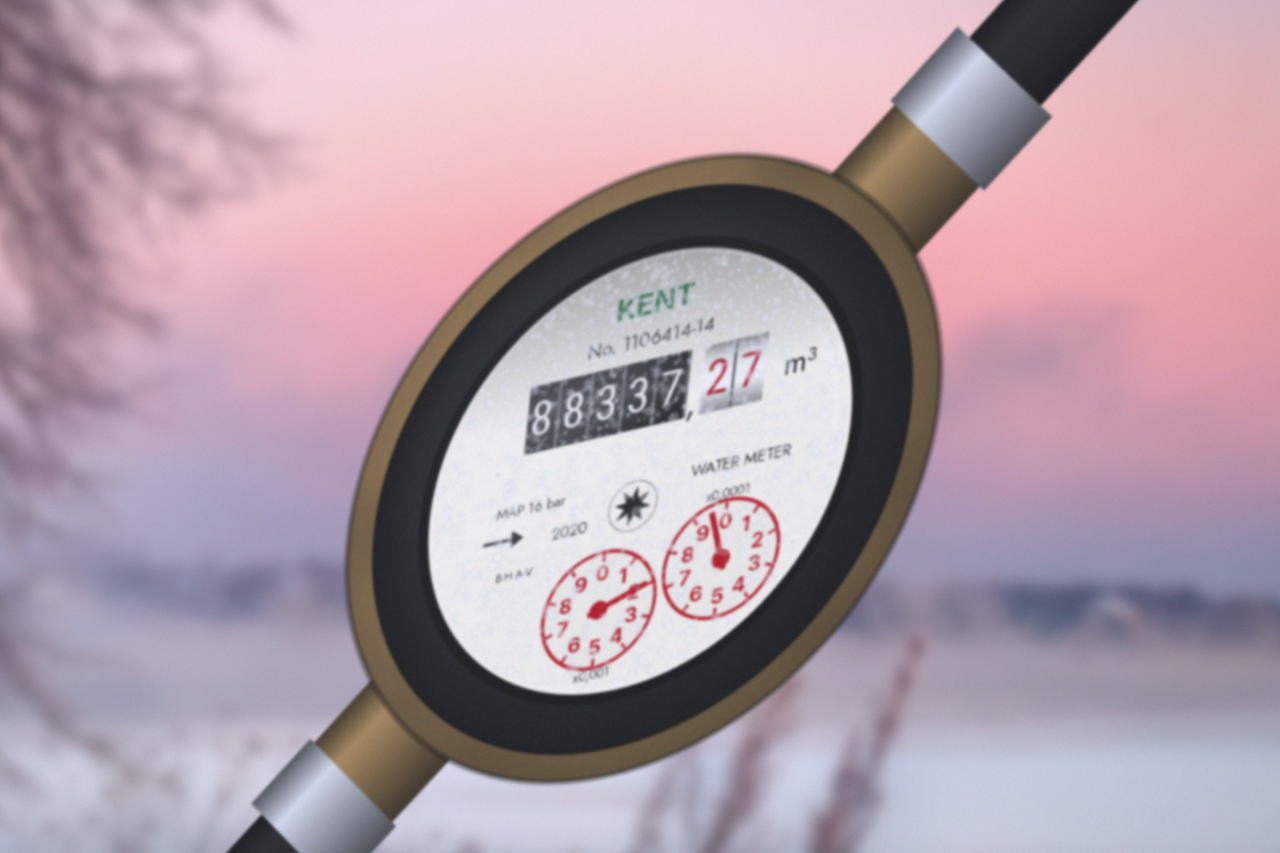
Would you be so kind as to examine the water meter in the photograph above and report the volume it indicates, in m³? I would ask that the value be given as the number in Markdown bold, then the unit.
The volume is **88337.2719** m³
